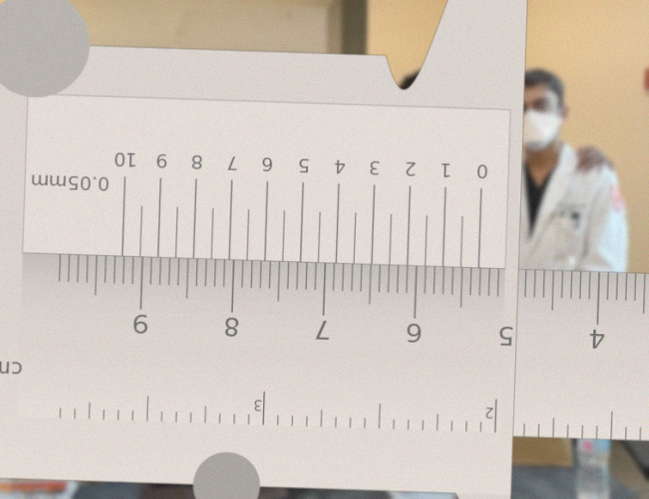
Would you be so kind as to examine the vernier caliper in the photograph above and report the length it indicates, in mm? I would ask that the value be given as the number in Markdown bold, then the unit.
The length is **53.2** mm
